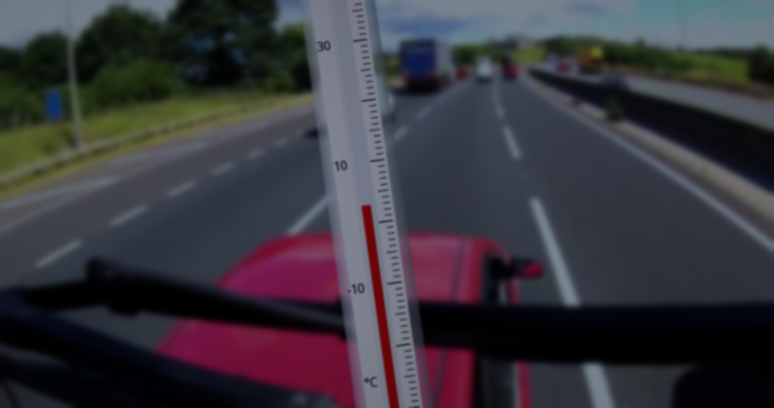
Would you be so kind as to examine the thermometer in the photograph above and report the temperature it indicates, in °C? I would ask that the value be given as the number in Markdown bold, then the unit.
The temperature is **3** °C
